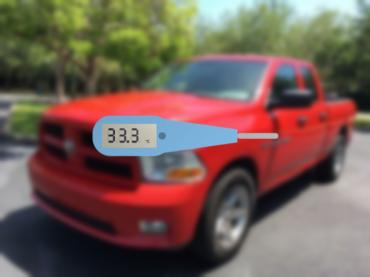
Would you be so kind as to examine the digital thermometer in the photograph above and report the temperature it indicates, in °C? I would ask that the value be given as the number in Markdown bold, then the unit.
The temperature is **33.3** °C
